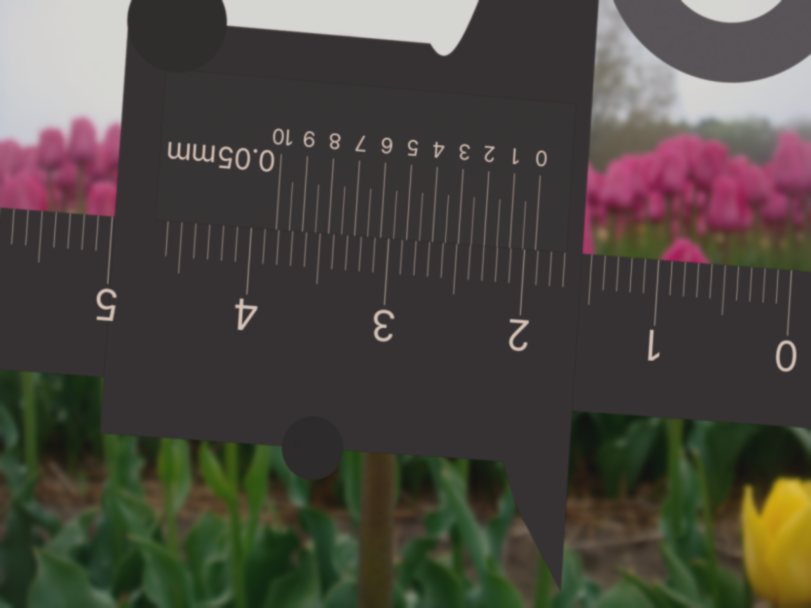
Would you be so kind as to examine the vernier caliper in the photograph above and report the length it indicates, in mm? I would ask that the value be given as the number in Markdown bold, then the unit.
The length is **19.2** mm
